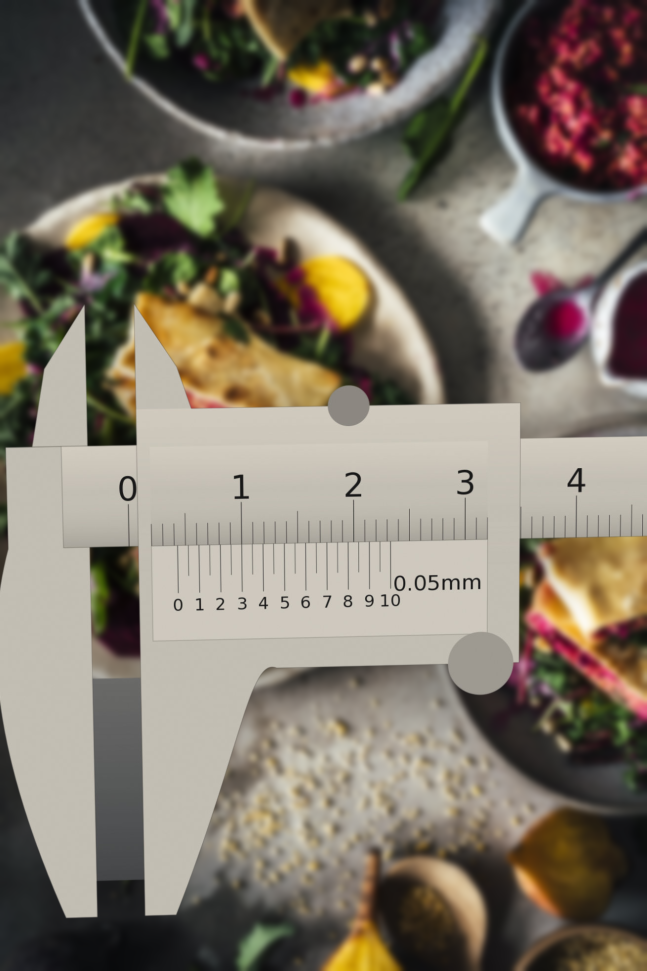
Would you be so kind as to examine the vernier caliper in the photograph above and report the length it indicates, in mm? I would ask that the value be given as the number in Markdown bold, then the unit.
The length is **4.3** mm
